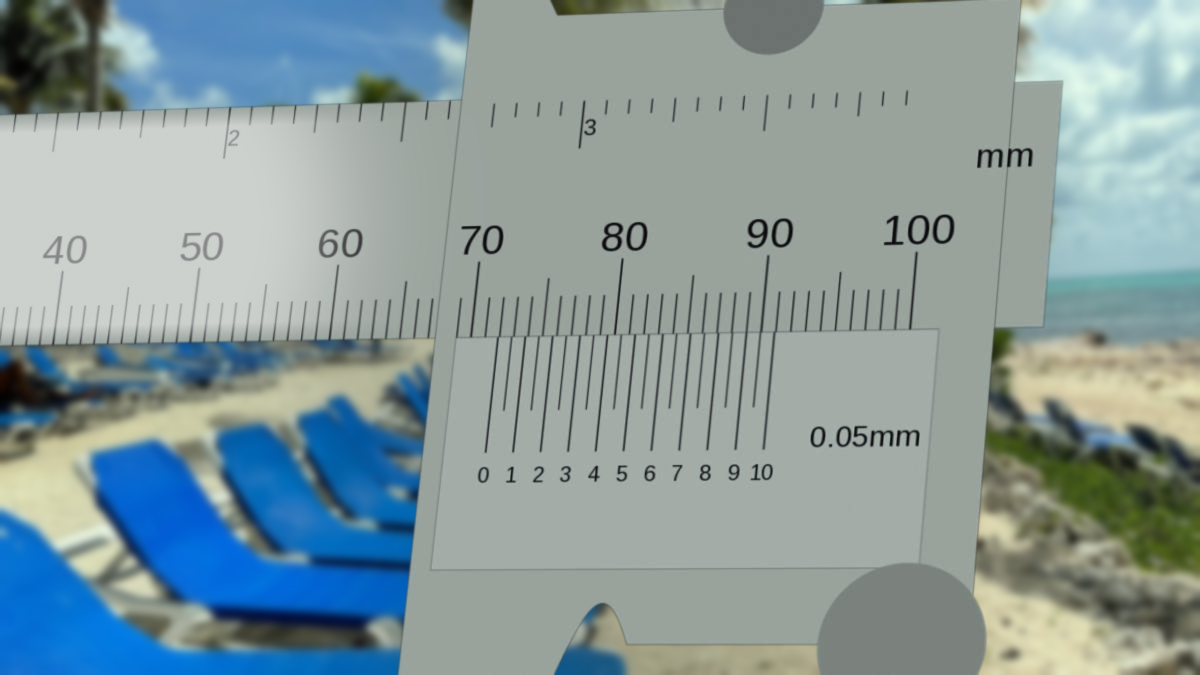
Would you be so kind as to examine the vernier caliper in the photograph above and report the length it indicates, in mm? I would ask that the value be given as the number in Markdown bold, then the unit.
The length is **71.9** mm
